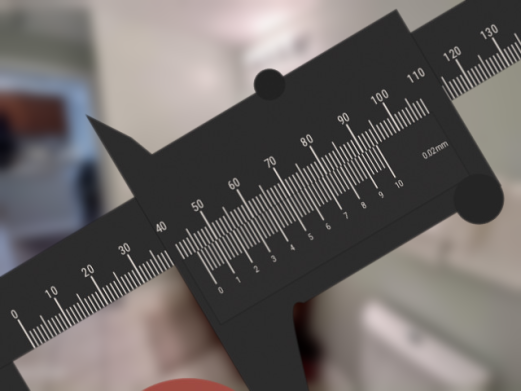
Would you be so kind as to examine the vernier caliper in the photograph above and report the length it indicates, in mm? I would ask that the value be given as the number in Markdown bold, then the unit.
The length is **44.5** mm
